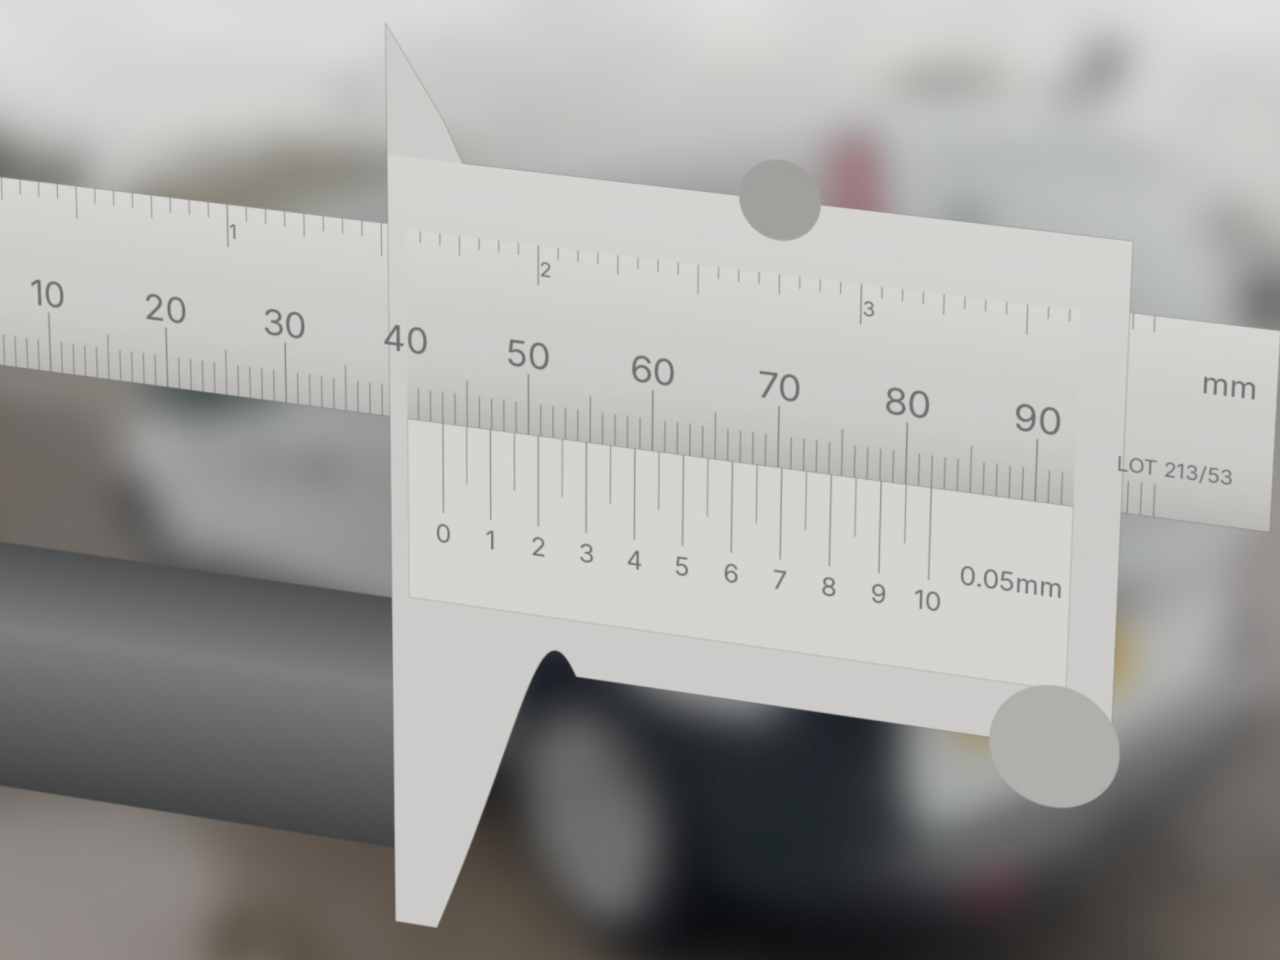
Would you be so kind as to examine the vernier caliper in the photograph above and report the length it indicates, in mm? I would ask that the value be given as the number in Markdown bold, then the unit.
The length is **43.0** mm
